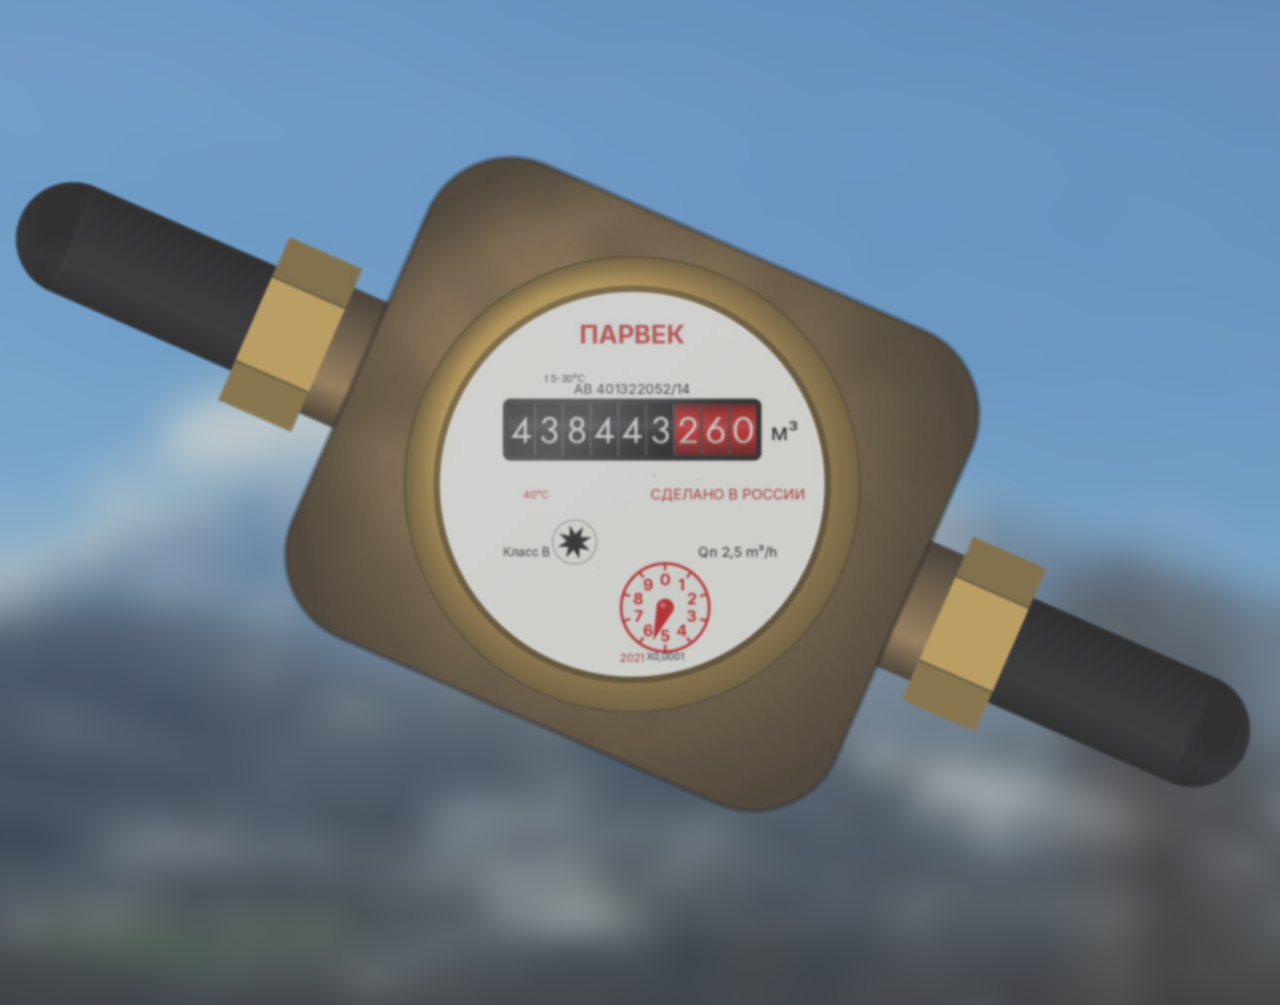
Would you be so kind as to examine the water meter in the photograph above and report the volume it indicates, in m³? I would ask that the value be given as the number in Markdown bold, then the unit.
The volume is **438443.2605** m³
